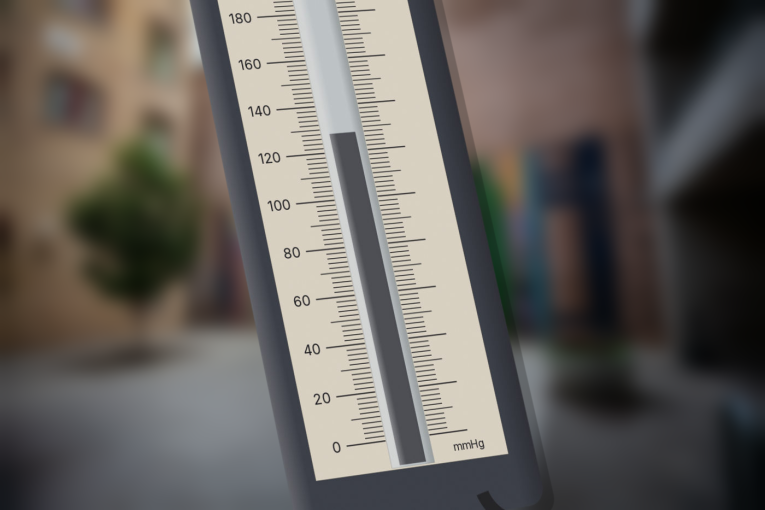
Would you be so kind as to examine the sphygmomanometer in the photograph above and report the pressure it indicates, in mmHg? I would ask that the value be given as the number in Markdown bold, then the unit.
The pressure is **128** mmHg
